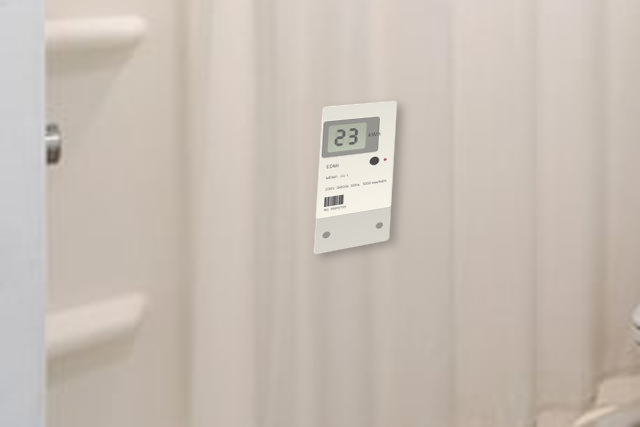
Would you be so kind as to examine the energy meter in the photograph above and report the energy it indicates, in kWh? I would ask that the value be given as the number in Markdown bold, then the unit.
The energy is **23** kWh
